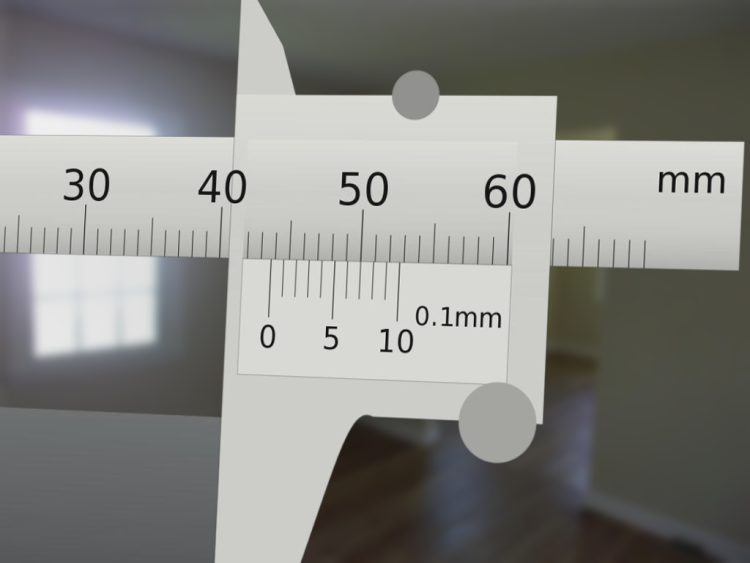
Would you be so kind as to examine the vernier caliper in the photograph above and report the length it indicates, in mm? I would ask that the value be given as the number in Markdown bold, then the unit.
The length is **43.7** mm
